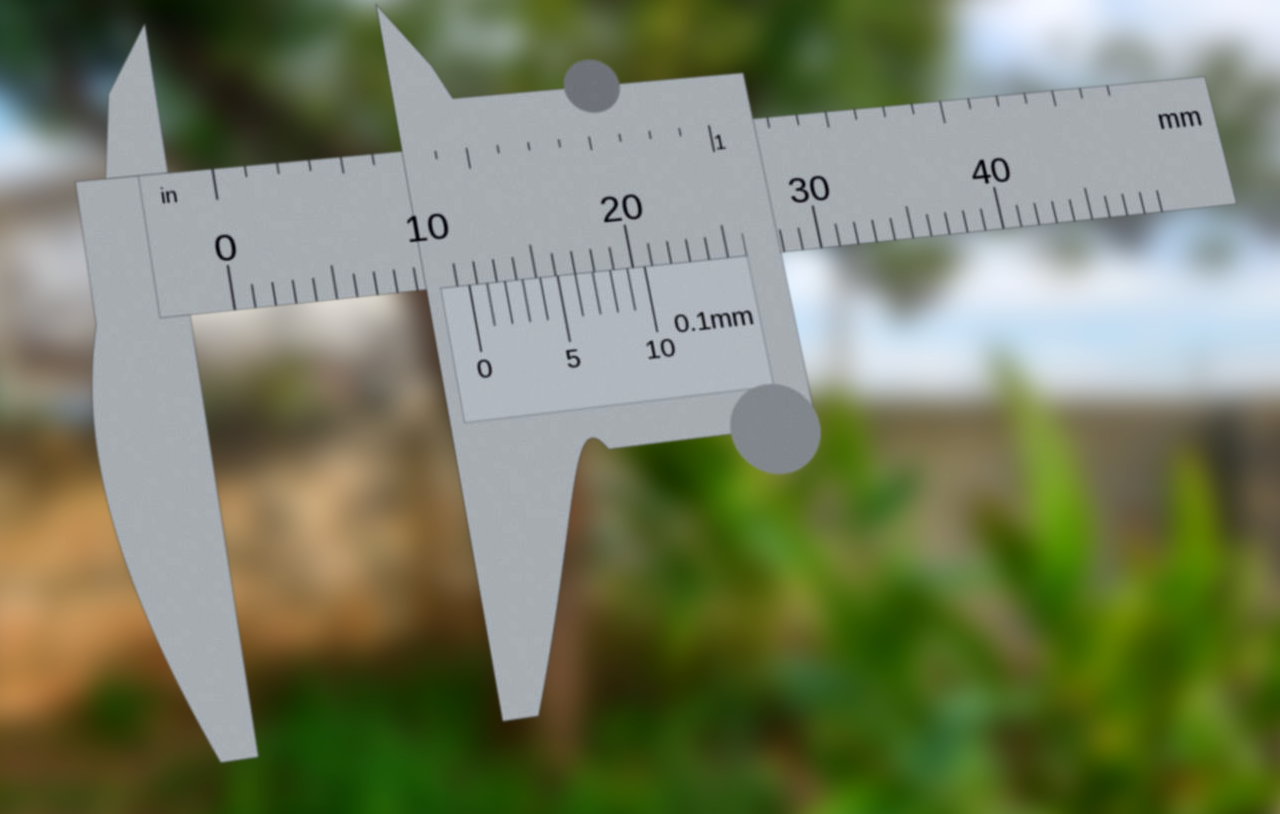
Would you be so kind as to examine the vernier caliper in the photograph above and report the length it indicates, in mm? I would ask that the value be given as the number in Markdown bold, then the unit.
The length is **11.6** mm
